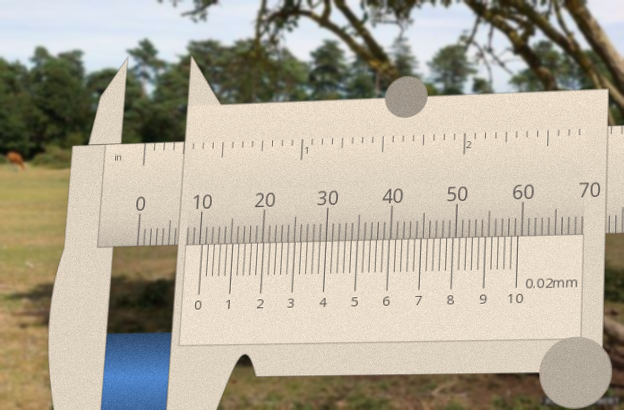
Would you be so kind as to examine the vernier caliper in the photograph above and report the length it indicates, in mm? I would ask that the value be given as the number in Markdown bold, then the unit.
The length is **10.4** mm
